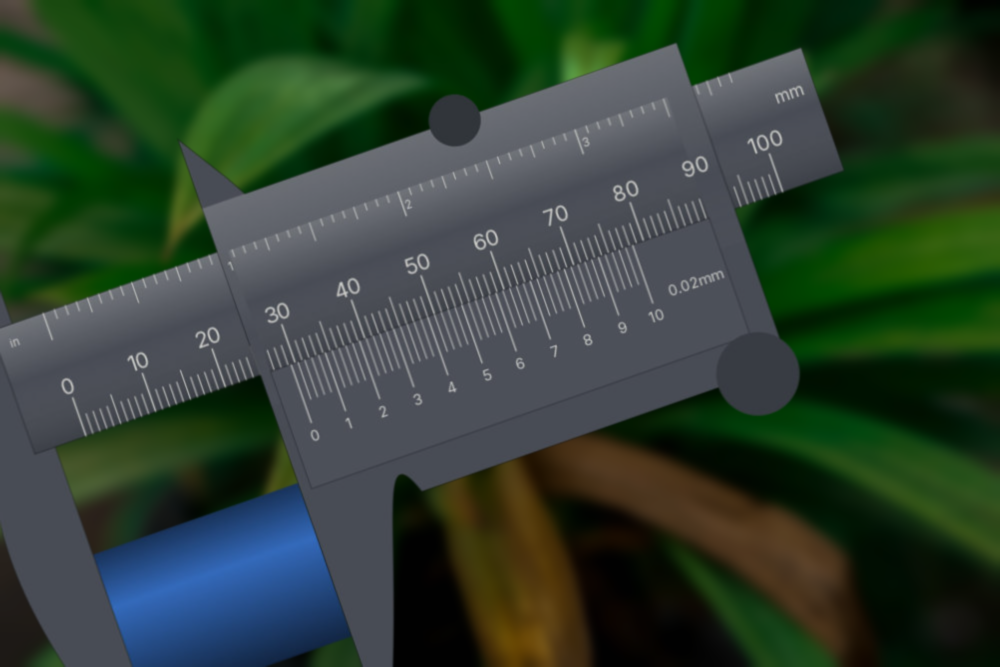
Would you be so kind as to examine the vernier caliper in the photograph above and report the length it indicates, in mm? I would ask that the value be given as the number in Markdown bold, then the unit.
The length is **29.4** mm
